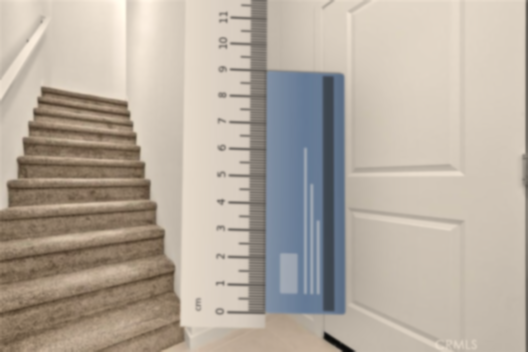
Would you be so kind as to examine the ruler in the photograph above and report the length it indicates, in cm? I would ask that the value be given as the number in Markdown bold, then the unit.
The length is **9** cm
